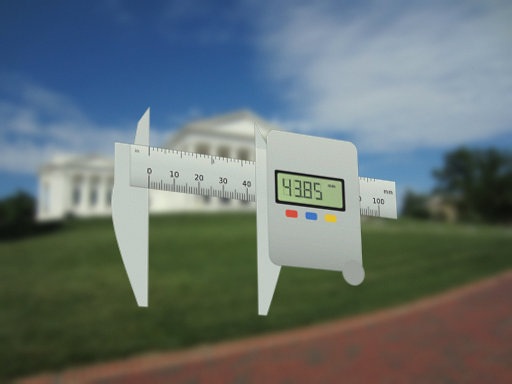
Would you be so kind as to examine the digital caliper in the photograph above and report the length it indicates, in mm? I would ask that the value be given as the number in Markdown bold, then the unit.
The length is **43.85** mm
